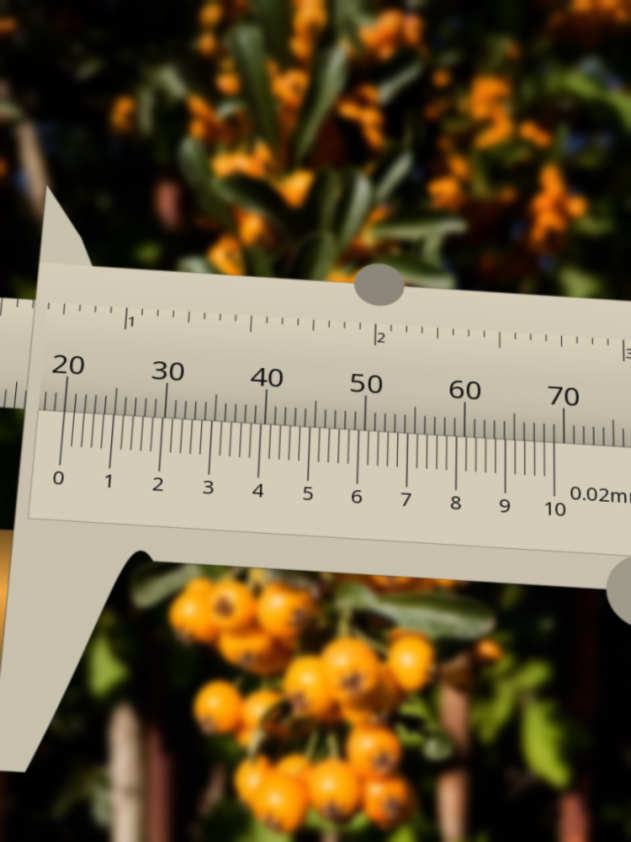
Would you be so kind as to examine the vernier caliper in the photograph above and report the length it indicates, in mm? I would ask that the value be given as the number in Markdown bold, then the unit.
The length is **20.0** mm
